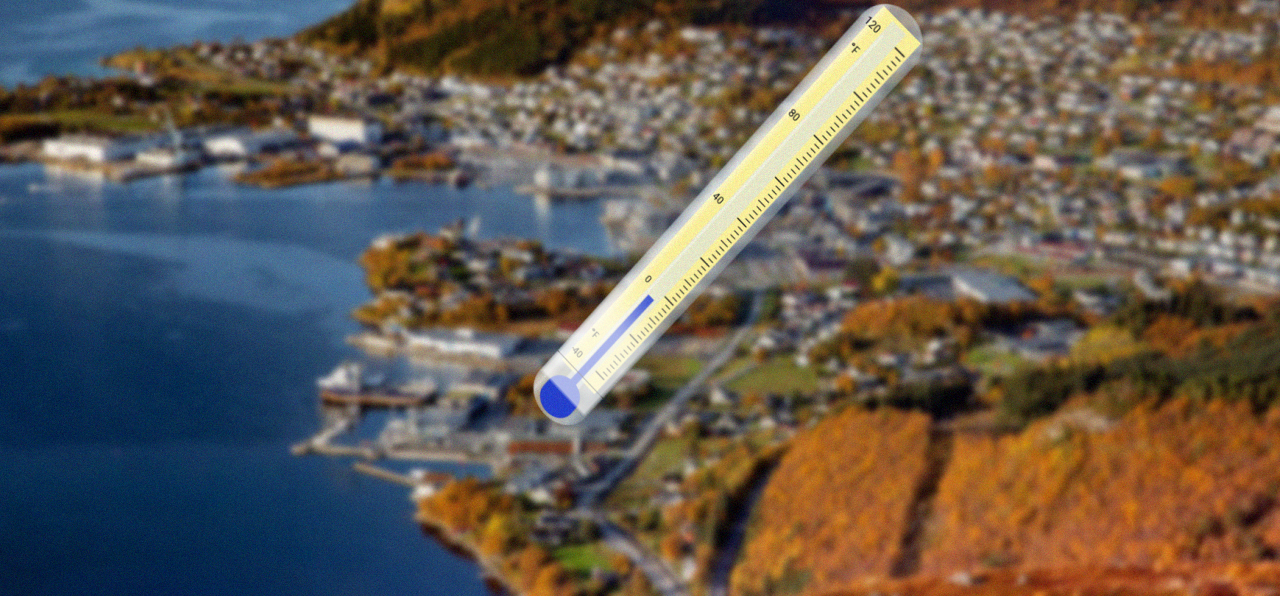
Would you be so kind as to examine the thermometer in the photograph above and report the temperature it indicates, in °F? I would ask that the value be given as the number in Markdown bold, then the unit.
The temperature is **-4** °F
